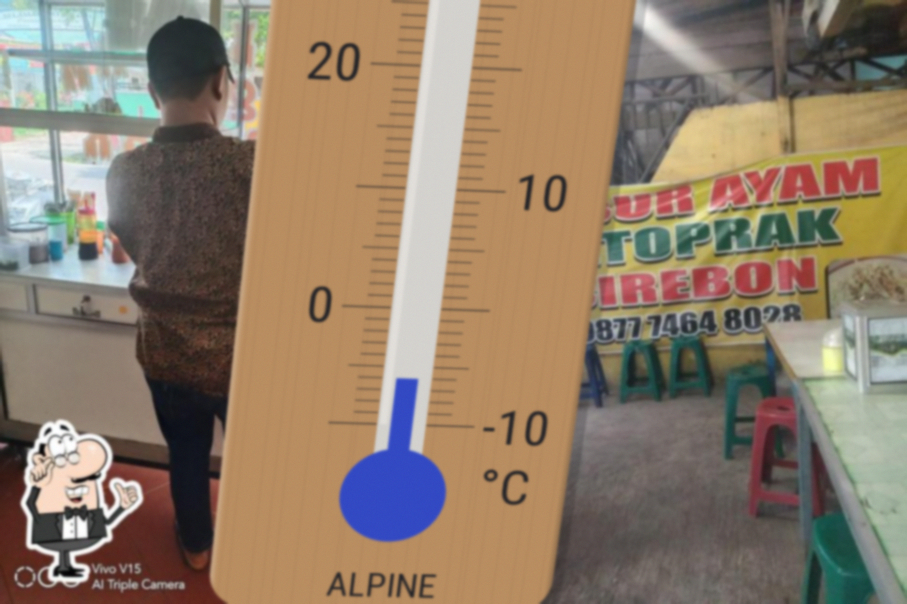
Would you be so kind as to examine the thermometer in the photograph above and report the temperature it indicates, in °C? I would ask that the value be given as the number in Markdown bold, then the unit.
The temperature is **-6** °C
